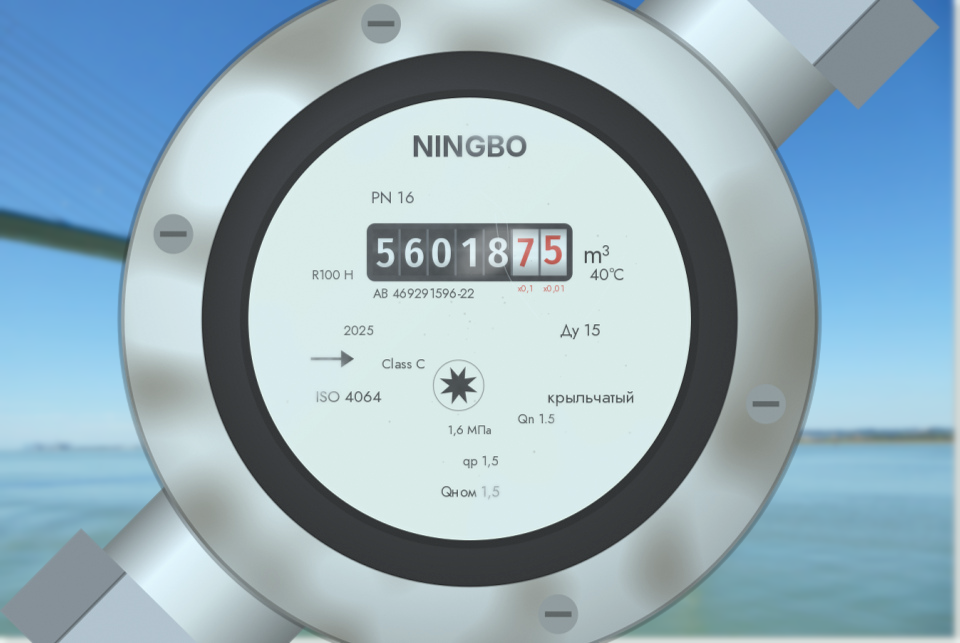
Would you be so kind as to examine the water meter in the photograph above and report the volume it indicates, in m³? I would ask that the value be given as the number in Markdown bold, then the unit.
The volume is **56018.75** m³
